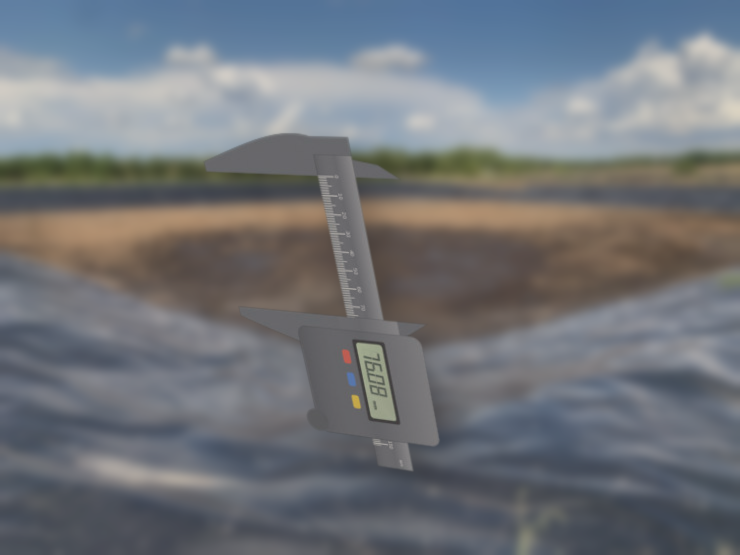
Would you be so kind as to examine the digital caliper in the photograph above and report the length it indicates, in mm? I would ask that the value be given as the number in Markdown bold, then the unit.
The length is **76.08** mm
